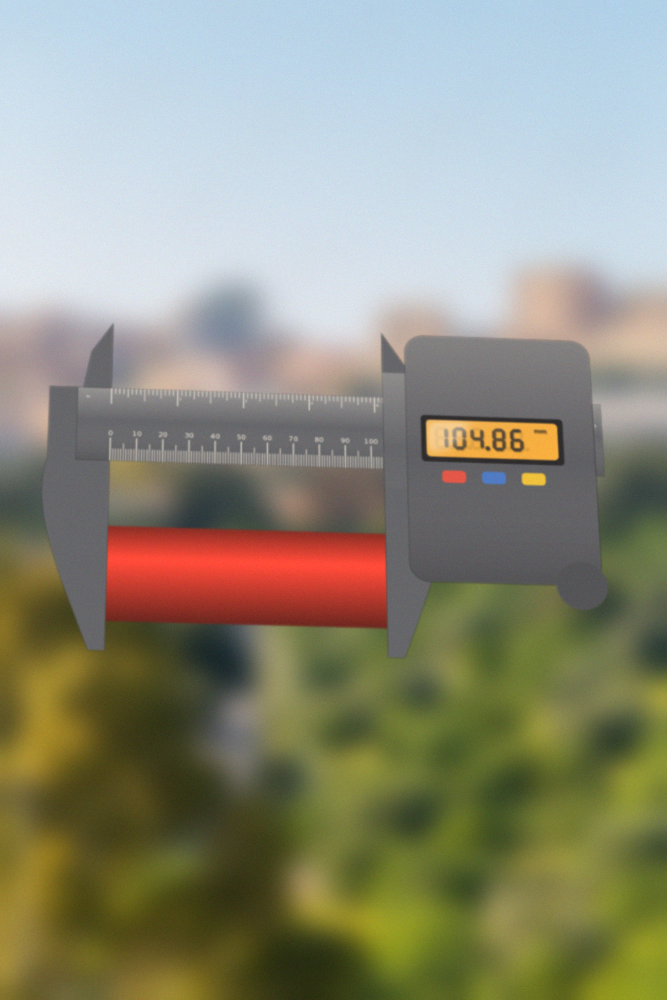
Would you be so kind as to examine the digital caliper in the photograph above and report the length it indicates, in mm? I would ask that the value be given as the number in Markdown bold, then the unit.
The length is **104.86** mm
